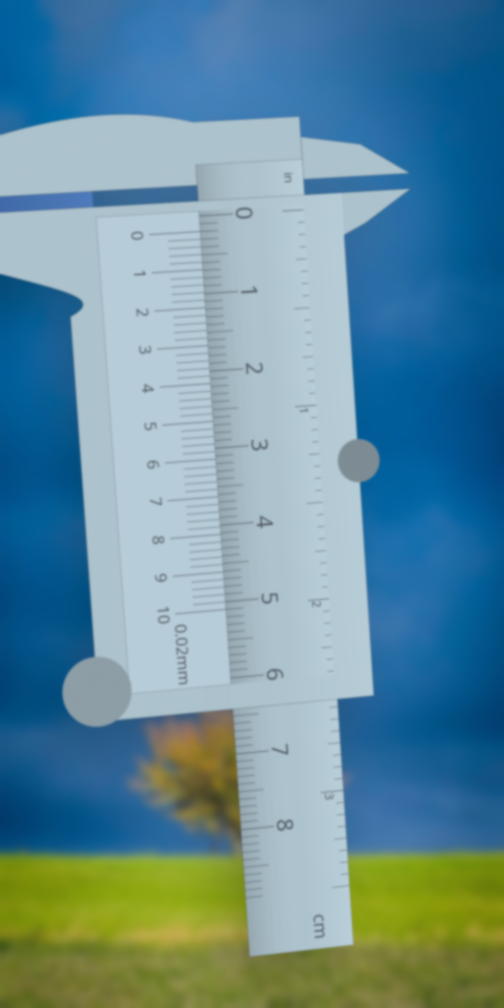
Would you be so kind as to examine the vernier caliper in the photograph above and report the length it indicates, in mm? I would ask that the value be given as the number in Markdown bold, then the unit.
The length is **2.0** mm
